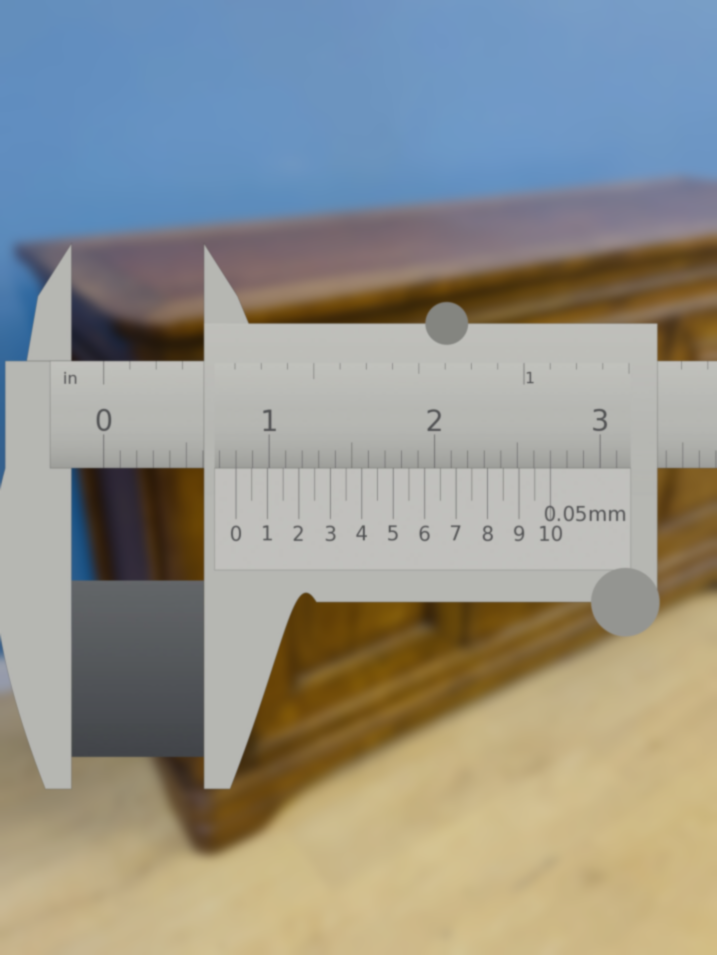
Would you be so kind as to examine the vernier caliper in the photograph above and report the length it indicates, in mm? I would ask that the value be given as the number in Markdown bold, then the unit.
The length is **8.0** mm
